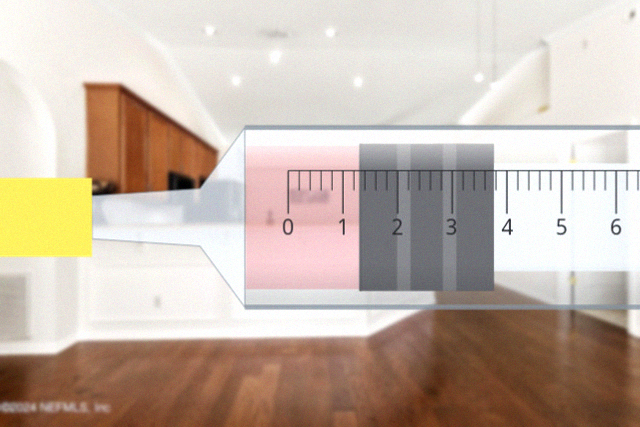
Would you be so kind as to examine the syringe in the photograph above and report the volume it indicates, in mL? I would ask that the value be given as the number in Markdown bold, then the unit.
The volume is **1.3** mL
